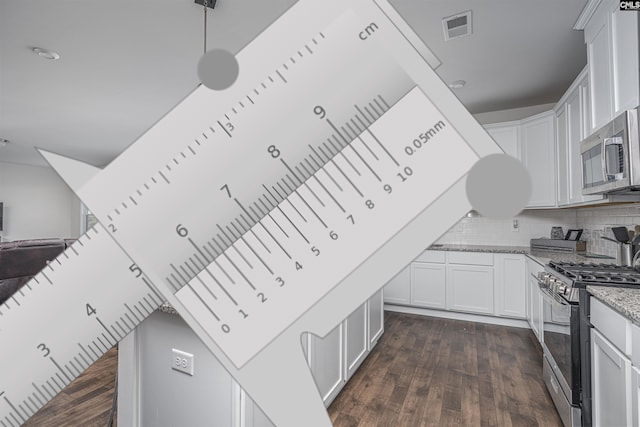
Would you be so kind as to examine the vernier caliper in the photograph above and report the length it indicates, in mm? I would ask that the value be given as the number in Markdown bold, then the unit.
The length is **55.0** mm
